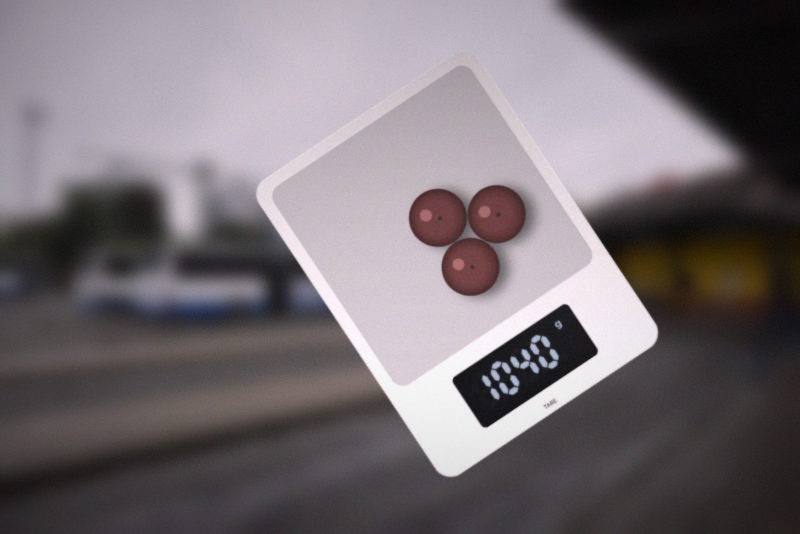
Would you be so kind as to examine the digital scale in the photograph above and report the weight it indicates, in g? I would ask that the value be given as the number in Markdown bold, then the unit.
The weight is **1040** g
